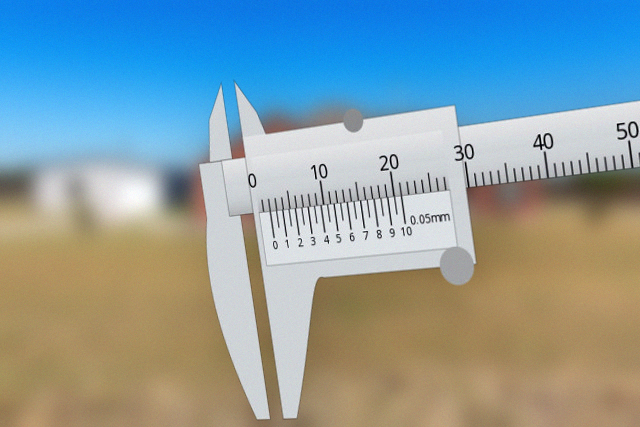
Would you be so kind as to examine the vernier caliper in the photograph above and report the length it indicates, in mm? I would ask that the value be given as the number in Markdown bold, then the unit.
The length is **2.0** mm
